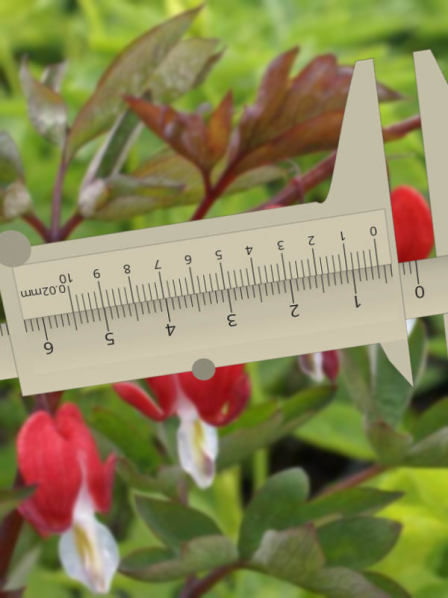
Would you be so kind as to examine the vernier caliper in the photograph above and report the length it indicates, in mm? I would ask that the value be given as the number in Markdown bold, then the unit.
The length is **6.0** mm
